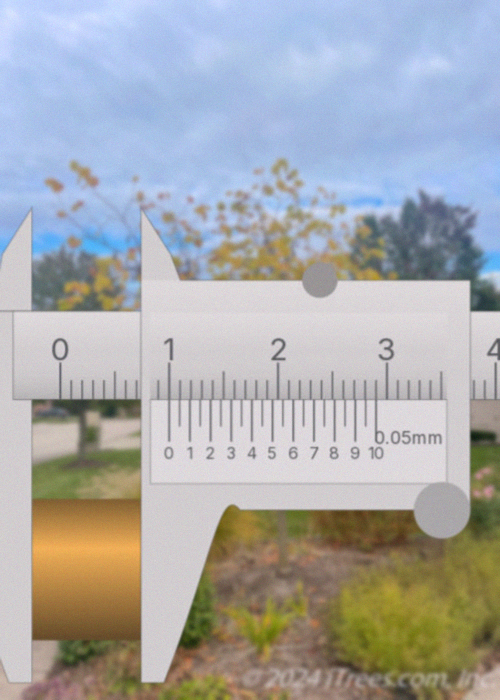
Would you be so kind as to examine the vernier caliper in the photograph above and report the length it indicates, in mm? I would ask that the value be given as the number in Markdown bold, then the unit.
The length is **10.0** mm
